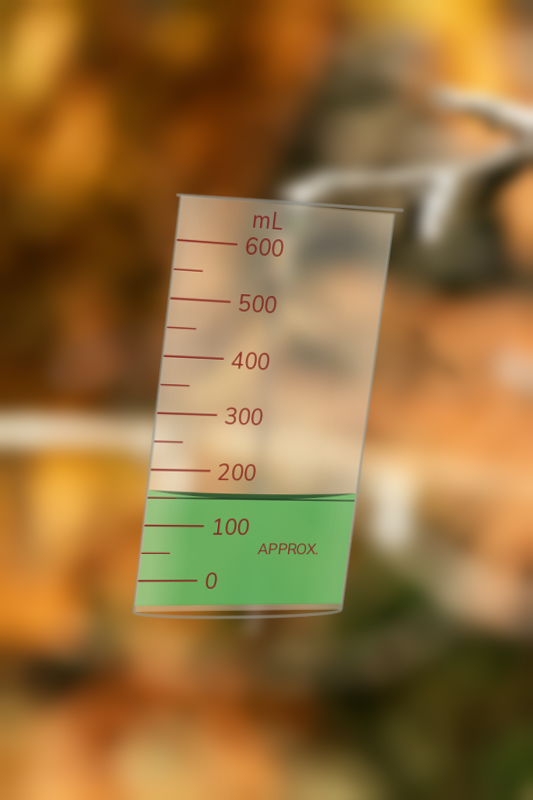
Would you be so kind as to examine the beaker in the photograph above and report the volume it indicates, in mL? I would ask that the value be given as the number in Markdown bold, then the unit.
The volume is **150** mL
